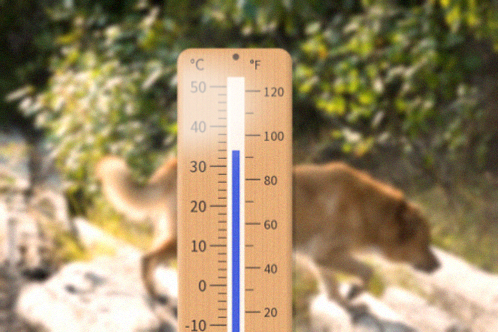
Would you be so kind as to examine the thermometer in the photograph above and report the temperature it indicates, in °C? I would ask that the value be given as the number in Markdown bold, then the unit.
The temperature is **34** °C
